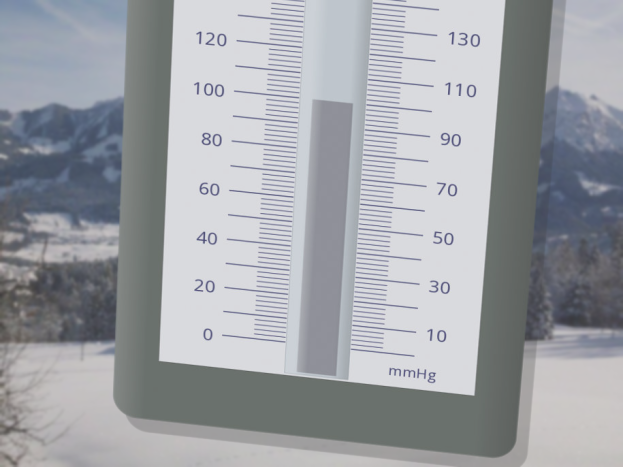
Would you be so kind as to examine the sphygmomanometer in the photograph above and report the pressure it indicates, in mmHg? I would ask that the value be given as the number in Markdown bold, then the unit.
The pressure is **100** mmHg
